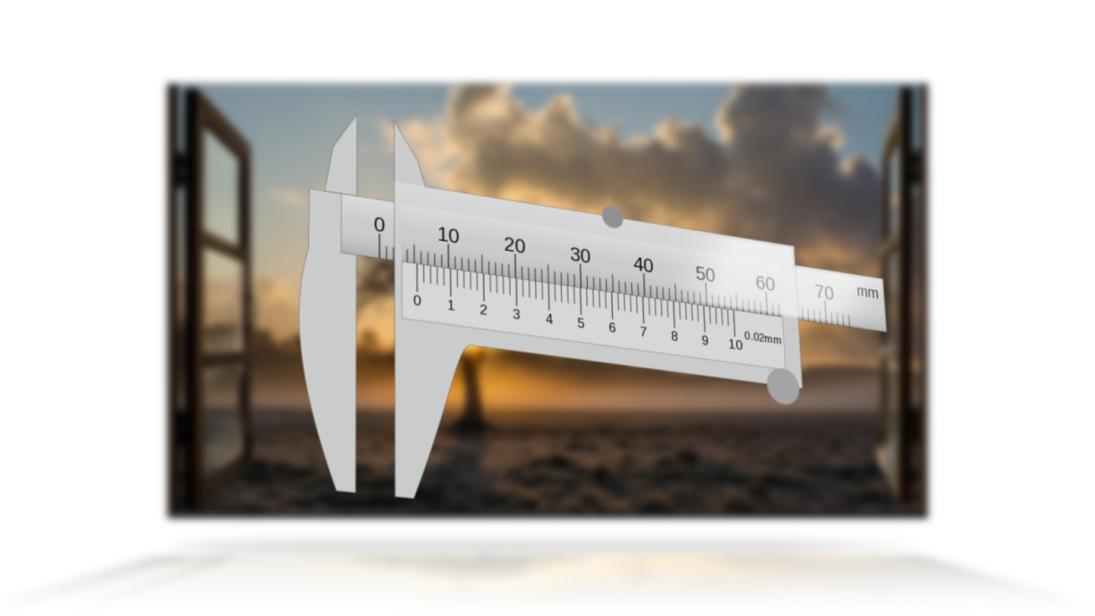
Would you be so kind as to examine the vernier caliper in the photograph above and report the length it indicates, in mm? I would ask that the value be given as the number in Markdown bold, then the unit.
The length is **5.4** mm
